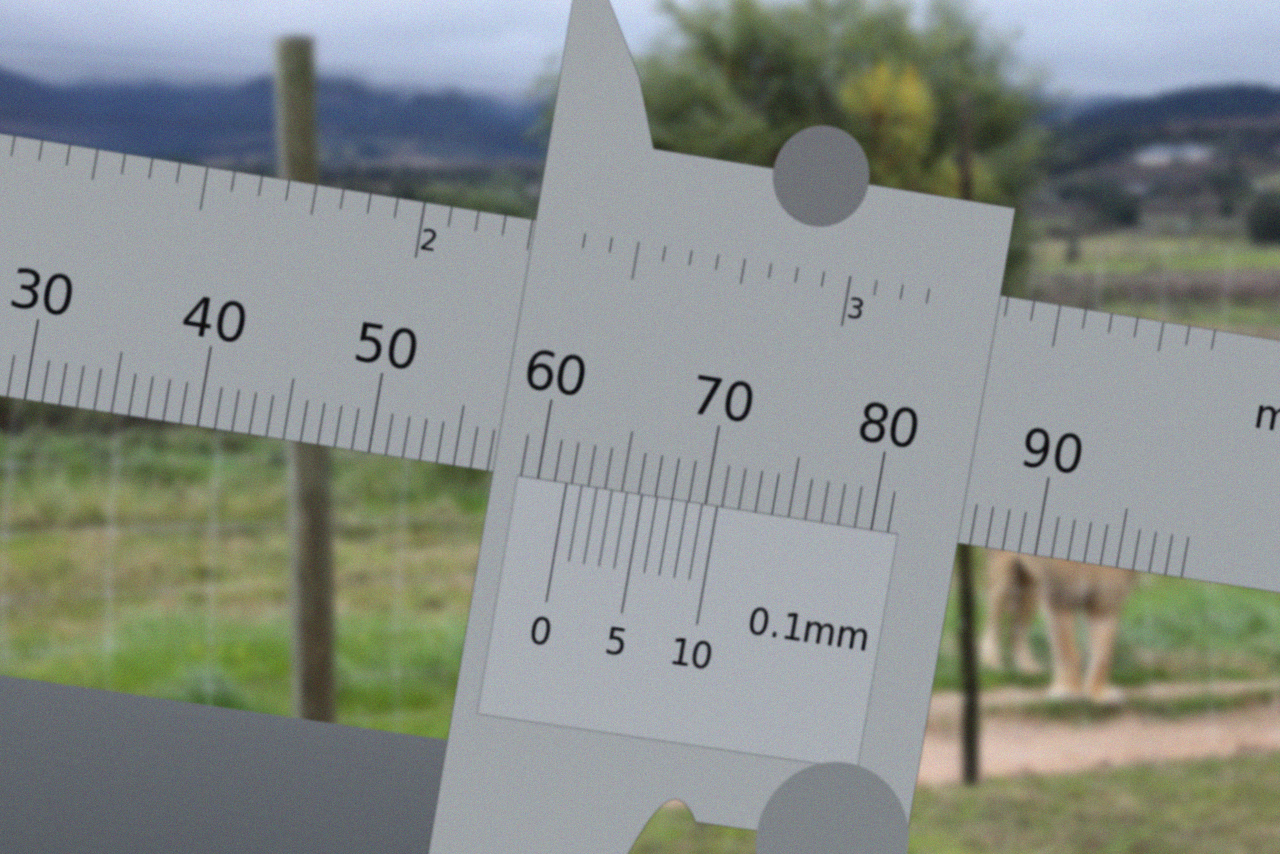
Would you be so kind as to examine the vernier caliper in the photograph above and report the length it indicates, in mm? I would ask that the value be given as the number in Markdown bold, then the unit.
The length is **61.7** mm
